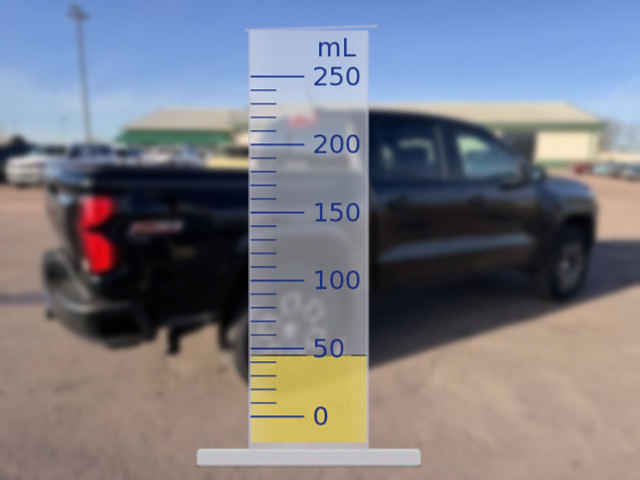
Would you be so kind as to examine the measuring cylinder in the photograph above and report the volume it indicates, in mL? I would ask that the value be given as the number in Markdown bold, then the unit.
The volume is **45** mL
